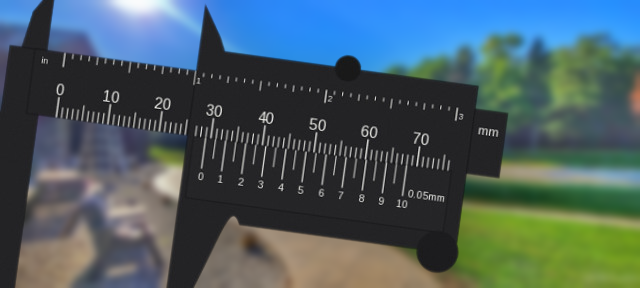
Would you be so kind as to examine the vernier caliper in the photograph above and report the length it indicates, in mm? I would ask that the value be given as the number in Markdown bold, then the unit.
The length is **29.0** mm
